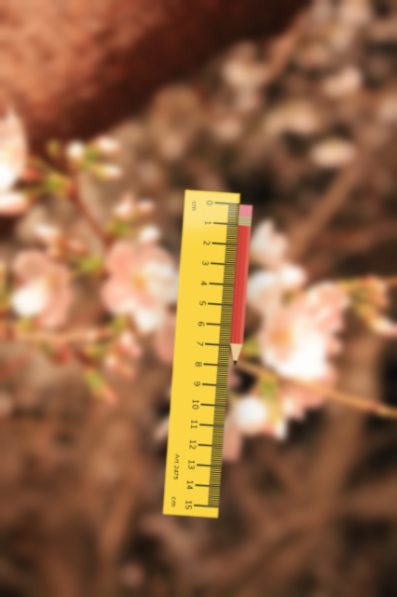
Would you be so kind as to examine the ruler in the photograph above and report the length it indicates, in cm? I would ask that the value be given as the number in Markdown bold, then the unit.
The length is **8** cm
